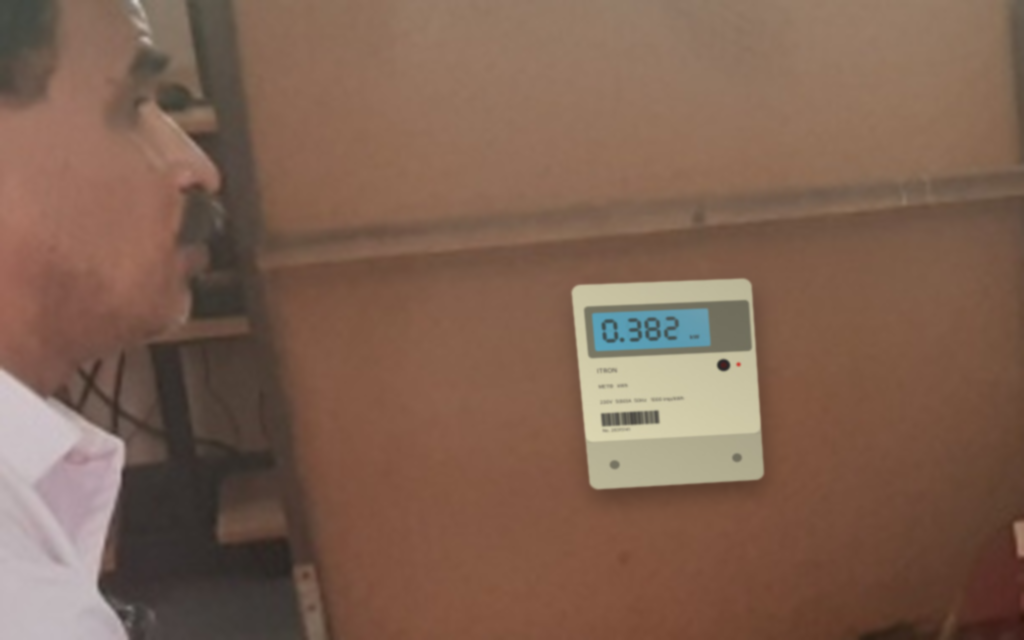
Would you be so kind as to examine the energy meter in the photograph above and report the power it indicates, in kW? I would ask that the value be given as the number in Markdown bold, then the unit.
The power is **0.382** kW
